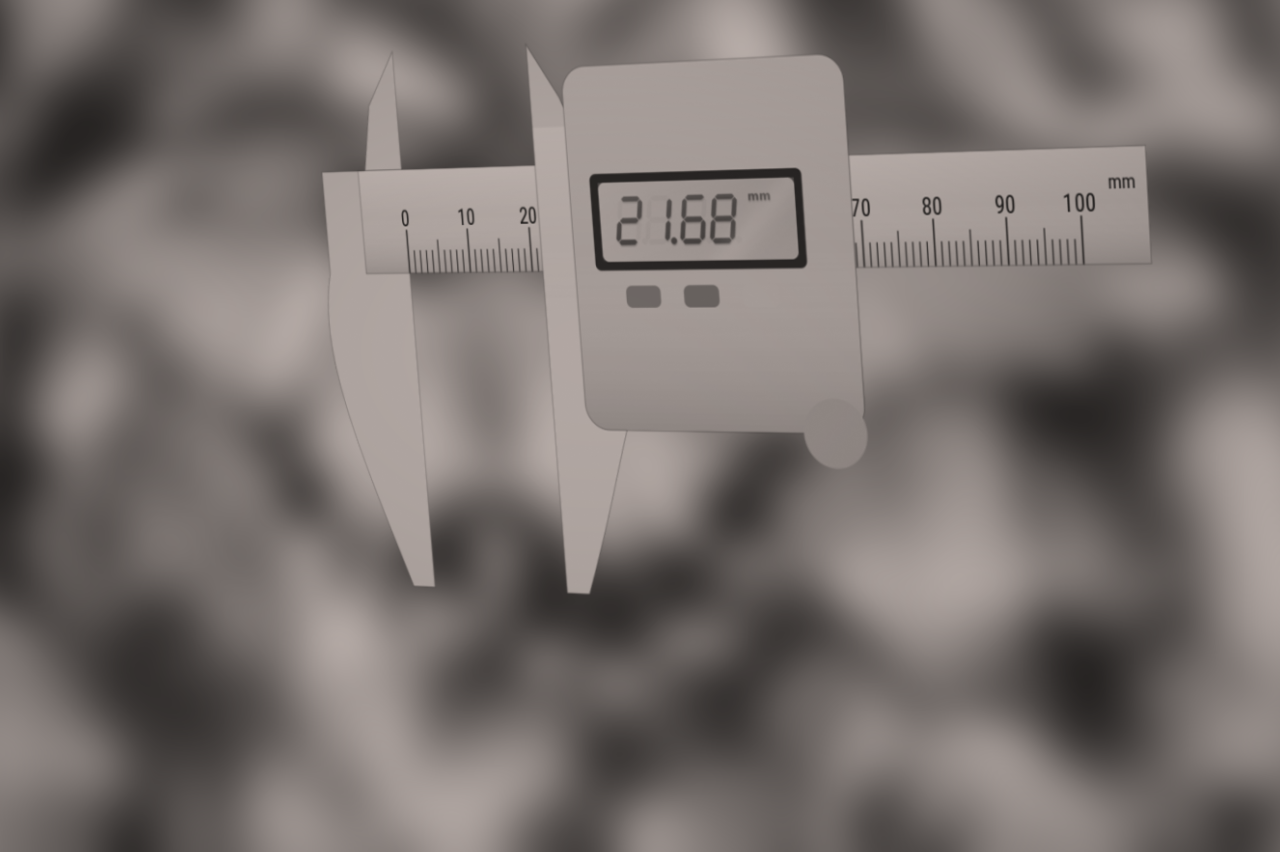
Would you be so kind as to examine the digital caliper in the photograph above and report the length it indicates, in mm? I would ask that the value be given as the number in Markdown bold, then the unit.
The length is **21.68** mm
